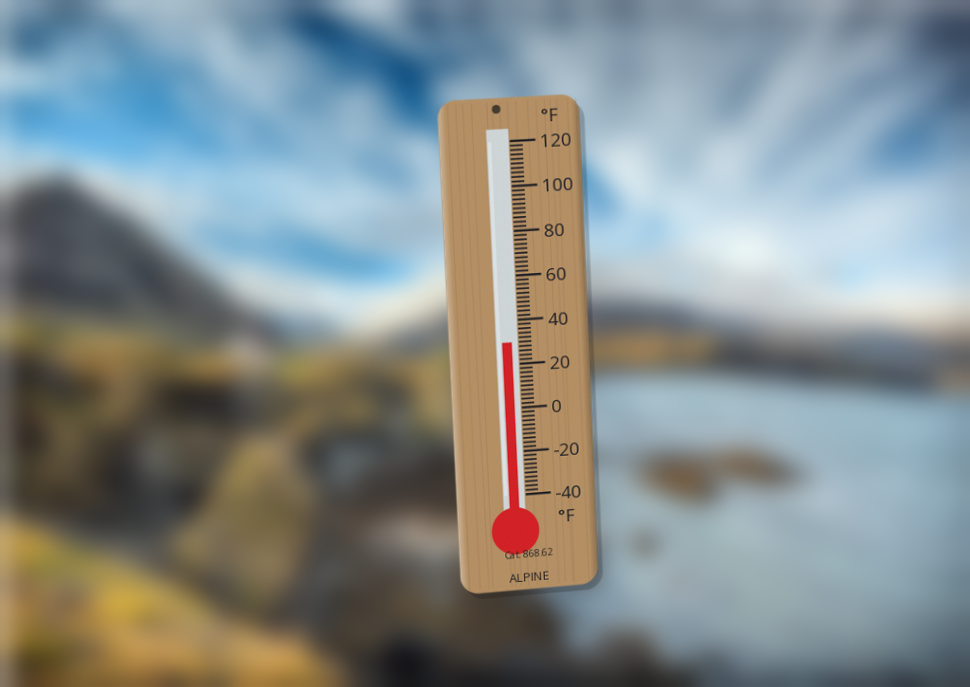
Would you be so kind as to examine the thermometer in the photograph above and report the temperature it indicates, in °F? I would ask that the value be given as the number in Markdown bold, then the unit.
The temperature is **30** °F
